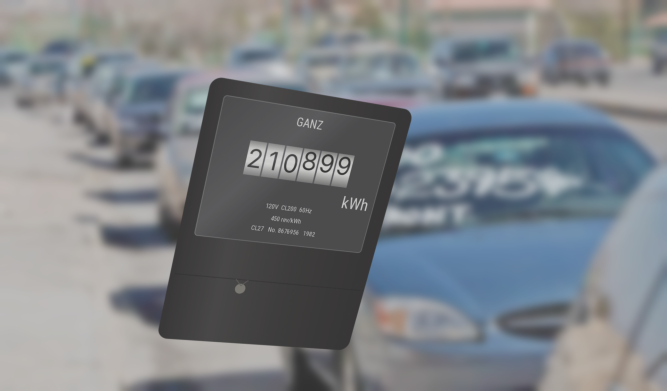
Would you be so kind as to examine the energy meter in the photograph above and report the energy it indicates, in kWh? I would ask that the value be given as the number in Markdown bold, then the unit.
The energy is **210899** kWh
